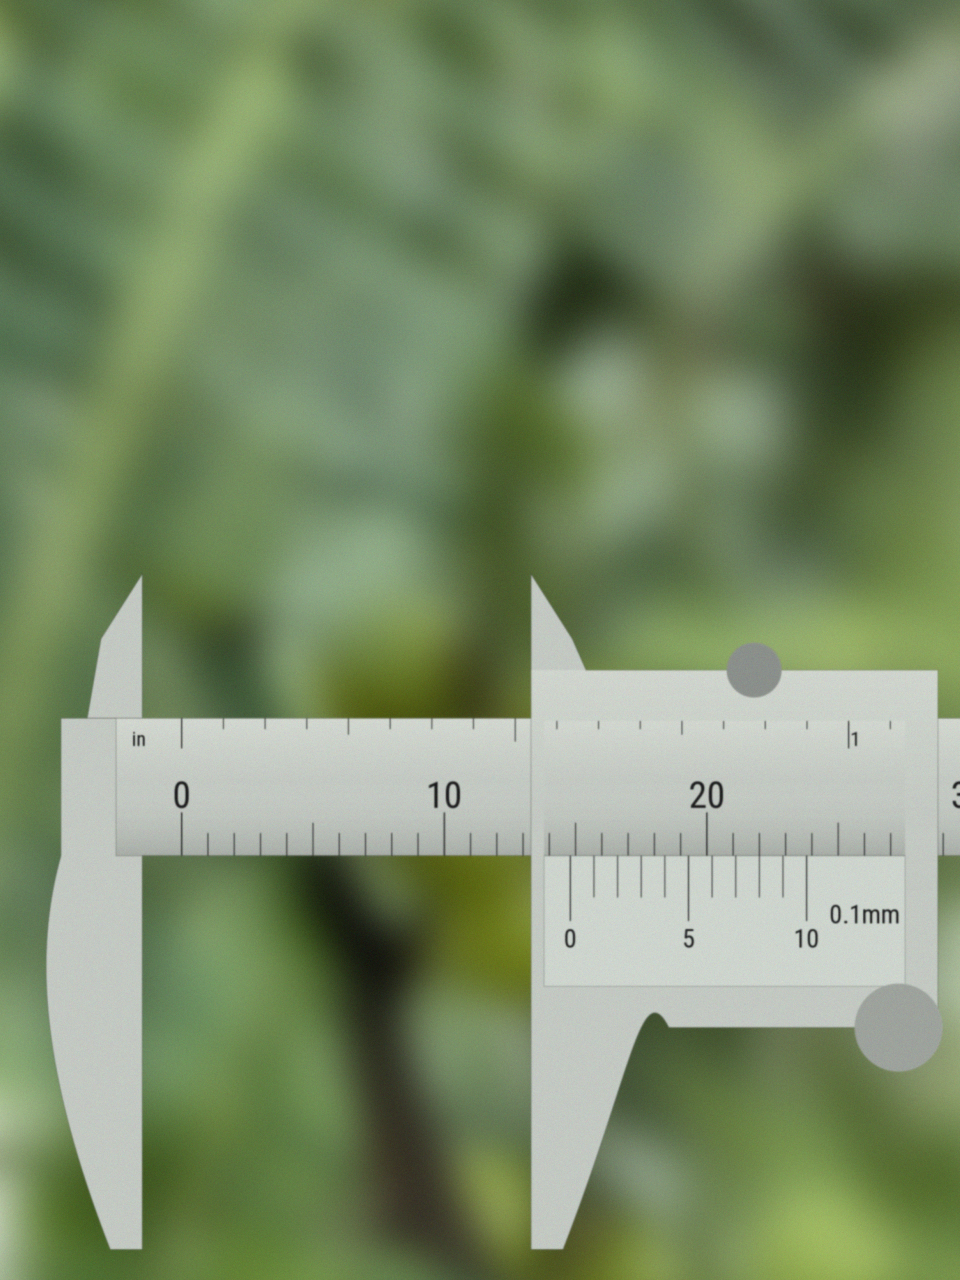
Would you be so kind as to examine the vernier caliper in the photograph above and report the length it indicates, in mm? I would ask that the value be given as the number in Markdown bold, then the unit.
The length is **14.8** mm
